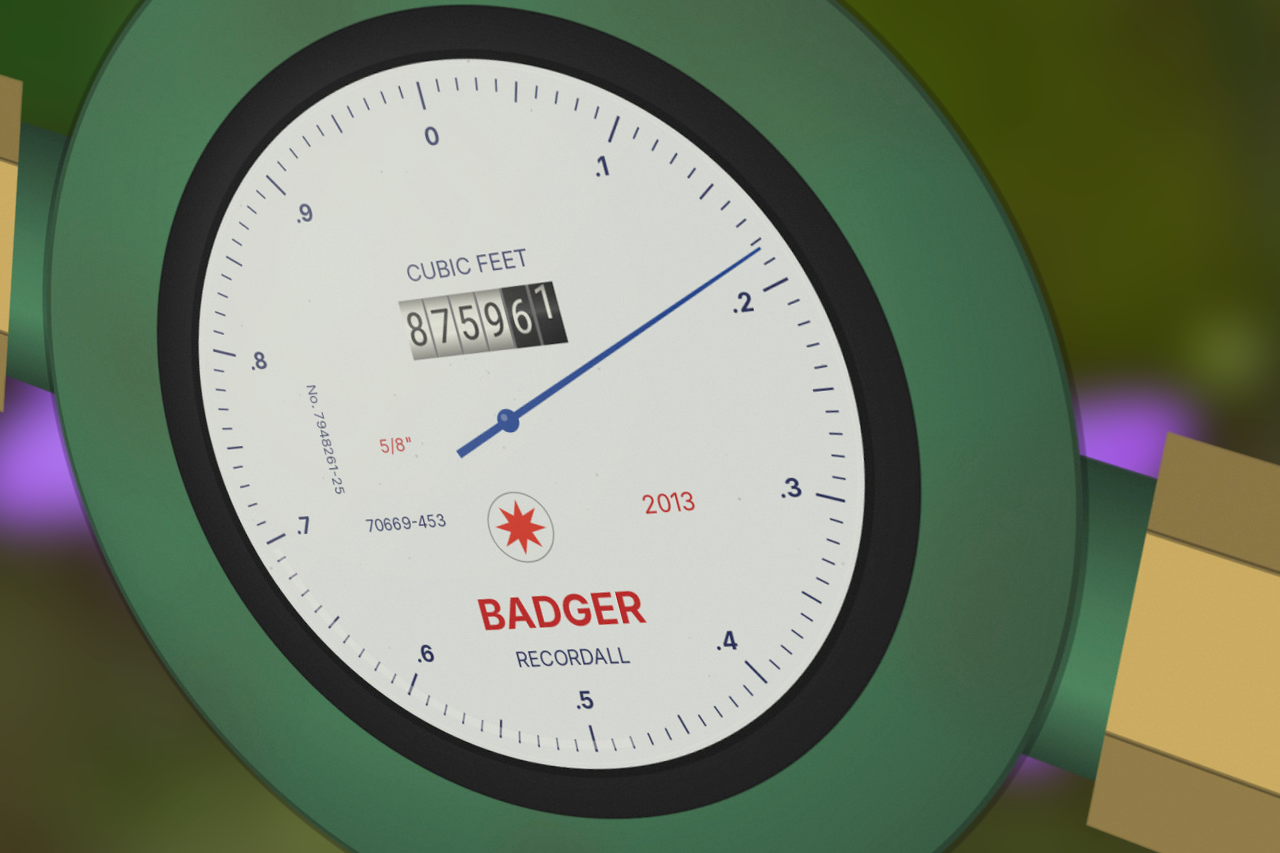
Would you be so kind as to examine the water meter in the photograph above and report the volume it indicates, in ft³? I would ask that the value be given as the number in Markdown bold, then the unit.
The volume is **875961.18** ft³
